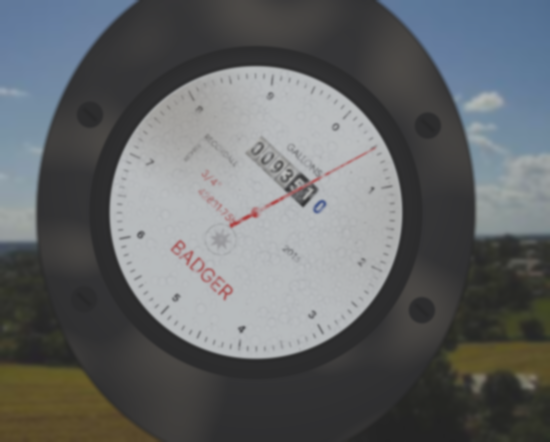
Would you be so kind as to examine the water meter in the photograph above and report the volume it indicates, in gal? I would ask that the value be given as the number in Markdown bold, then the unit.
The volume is **93510.5** gal
